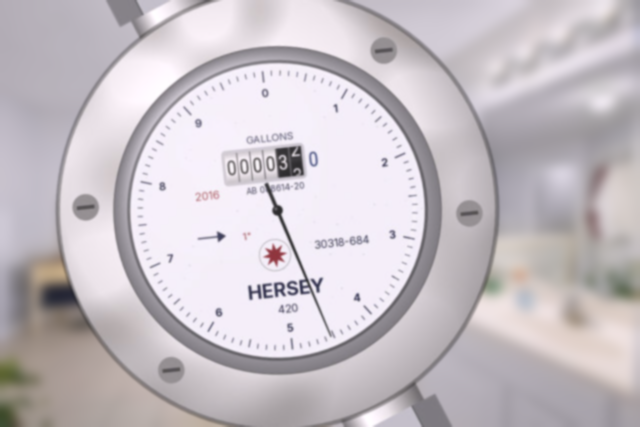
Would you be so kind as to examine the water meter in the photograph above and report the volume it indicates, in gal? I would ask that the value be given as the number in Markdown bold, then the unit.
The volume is **324.5** gal
